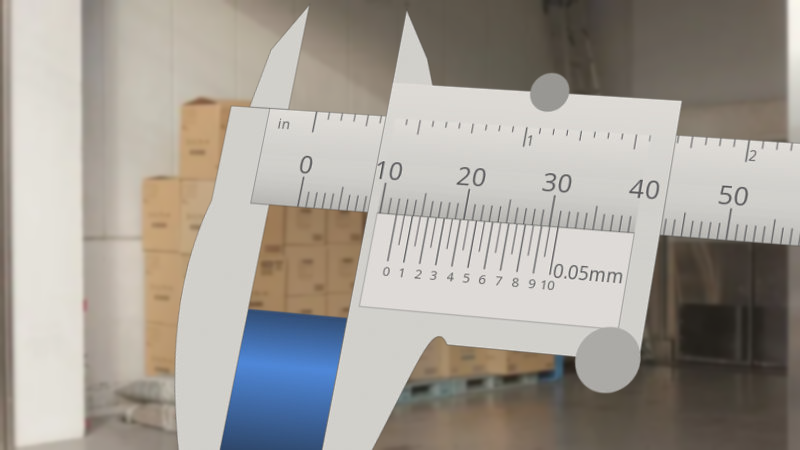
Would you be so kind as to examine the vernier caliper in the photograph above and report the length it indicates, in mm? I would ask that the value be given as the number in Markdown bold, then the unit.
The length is **12.0** mm
